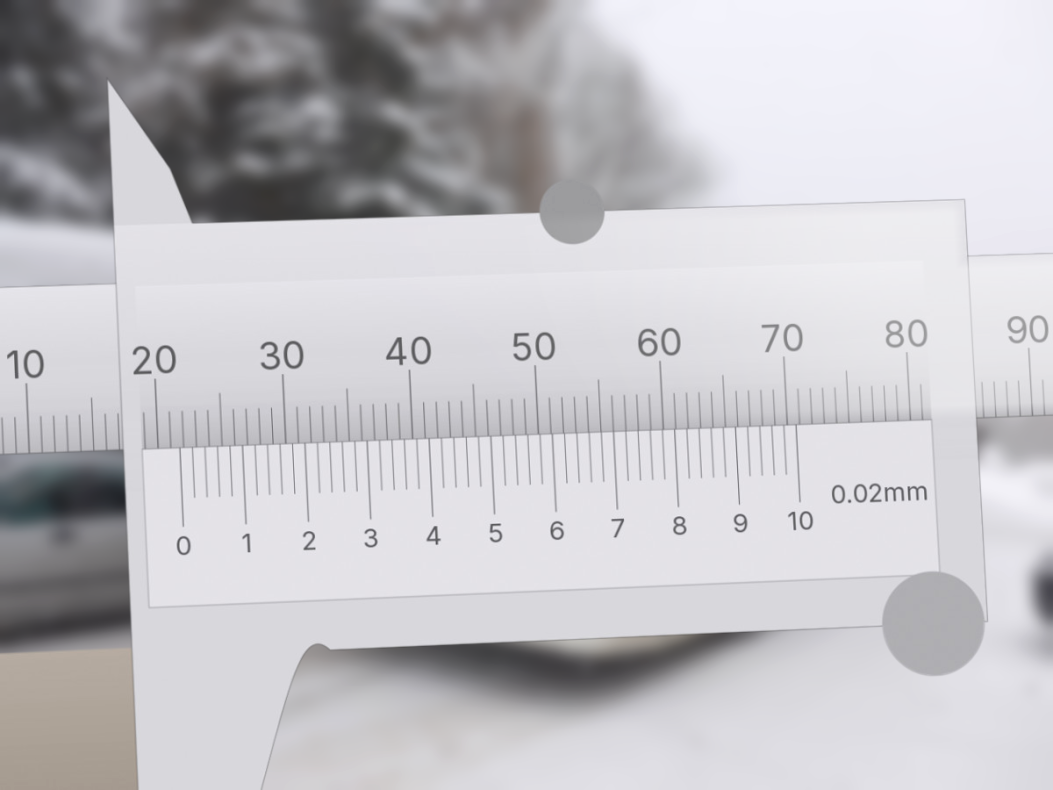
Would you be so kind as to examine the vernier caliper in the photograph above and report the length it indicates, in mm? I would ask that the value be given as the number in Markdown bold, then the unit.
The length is **21.7** mm
